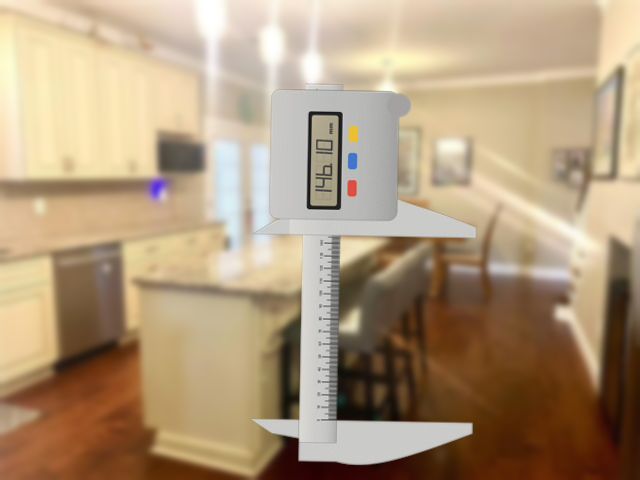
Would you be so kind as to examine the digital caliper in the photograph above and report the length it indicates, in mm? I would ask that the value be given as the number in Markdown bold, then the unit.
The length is **146.10** mm
